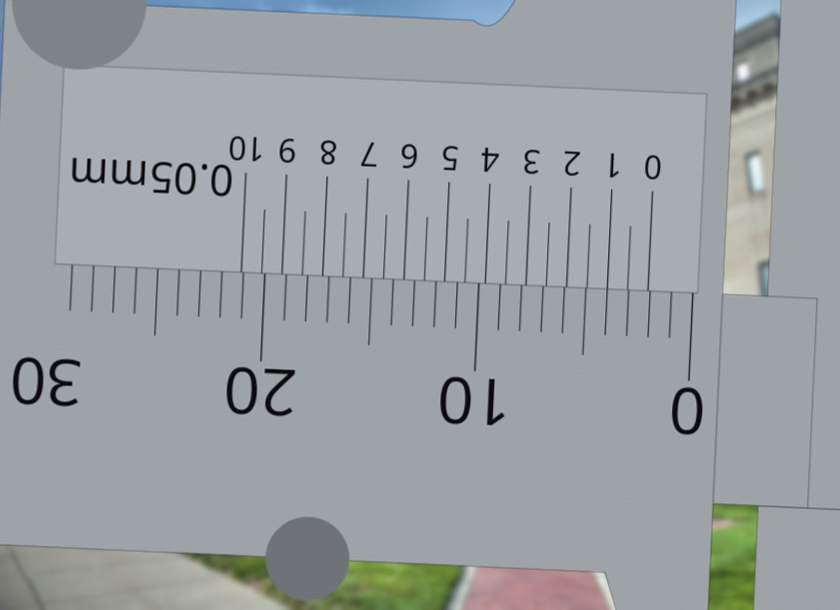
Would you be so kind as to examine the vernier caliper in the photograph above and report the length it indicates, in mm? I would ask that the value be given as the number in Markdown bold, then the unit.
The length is **2.1** mm
